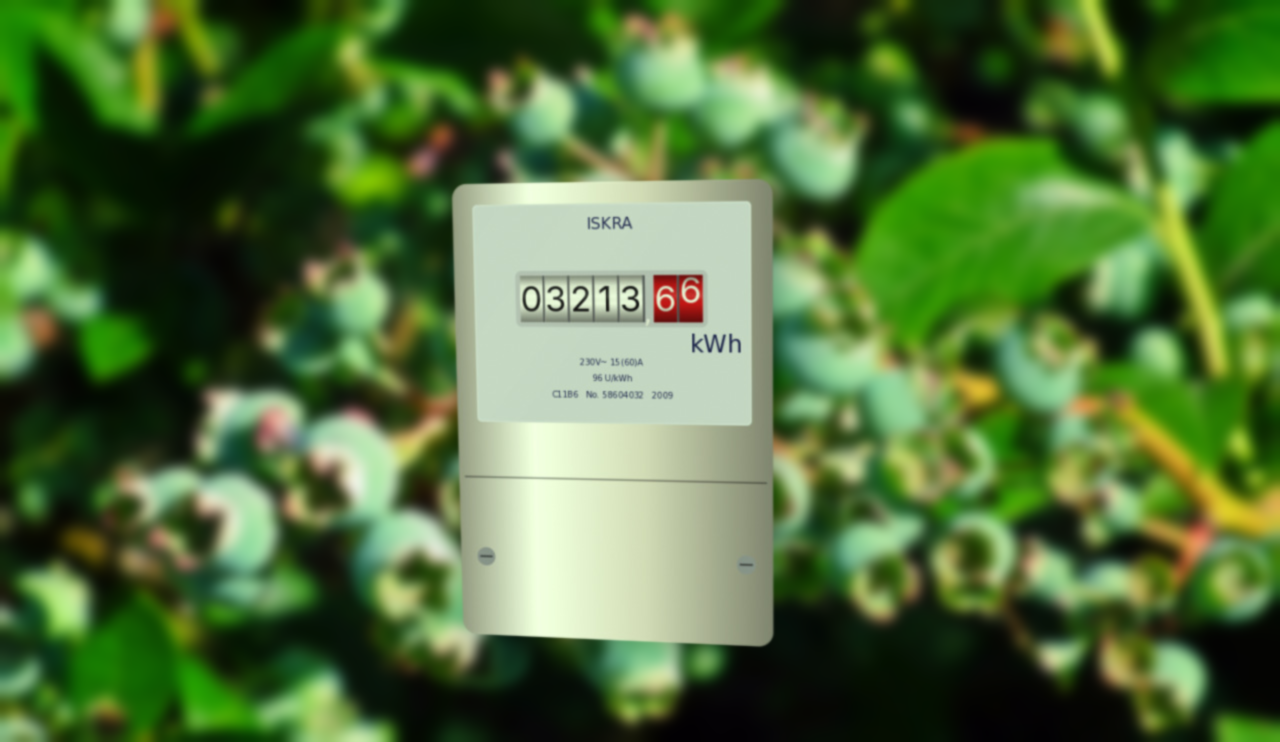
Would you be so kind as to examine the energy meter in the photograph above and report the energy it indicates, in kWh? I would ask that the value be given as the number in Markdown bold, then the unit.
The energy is **3213.66** kWh
